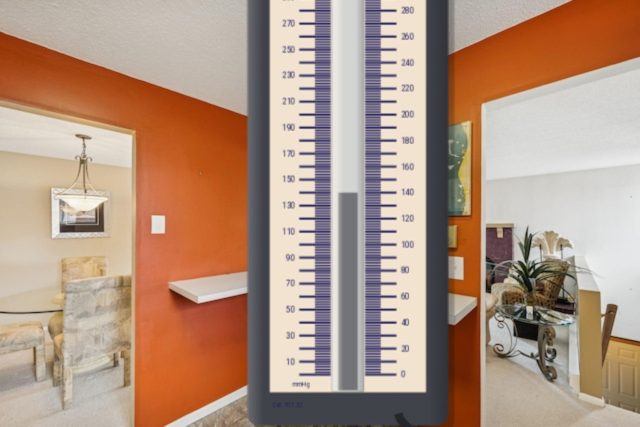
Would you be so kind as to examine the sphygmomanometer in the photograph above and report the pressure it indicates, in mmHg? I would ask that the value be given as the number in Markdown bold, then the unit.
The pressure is **140** mmHg
